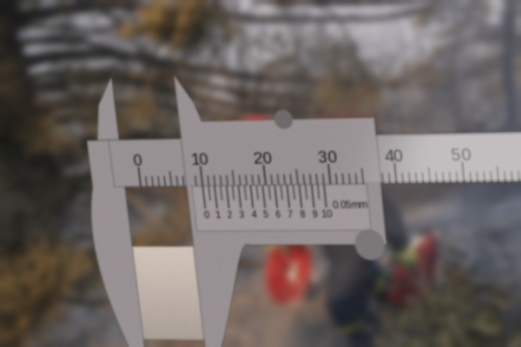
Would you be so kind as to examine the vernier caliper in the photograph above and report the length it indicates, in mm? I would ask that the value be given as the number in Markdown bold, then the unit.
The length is **10.0** mm
